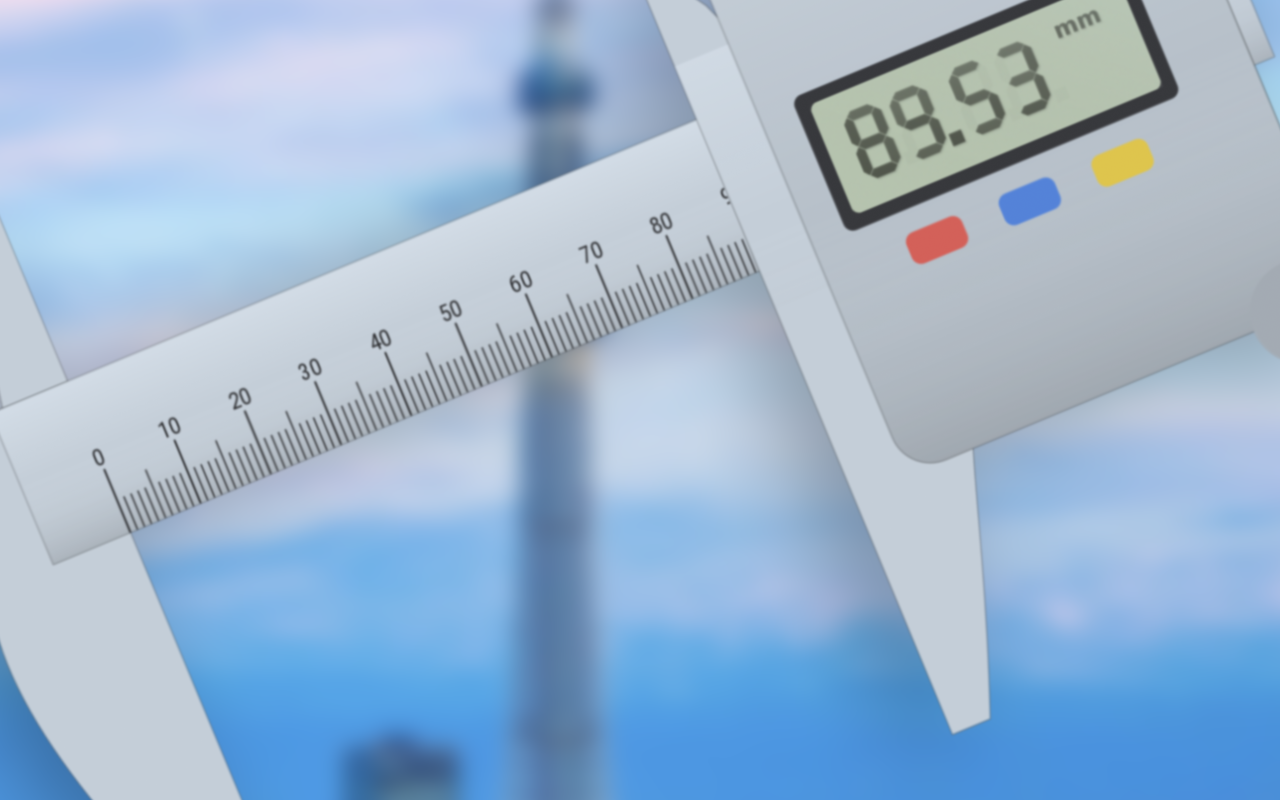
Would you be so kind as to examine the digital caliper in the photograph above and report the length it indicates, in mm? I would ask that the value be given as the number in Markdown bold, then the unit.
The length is **89.53** mm
